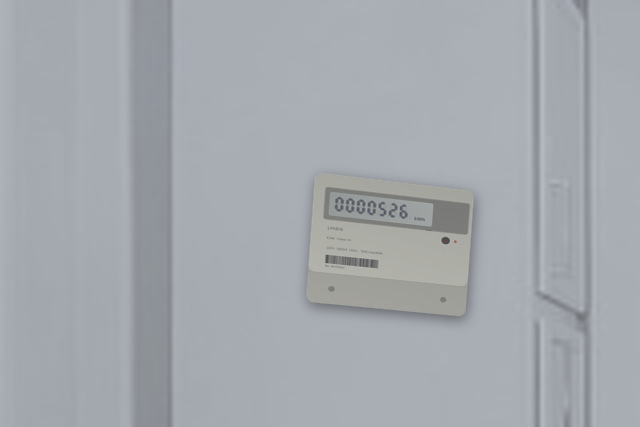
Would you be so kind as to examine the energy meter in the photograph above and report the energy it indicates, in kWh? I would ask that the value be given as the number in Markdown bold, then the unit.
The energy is **526** kWh
